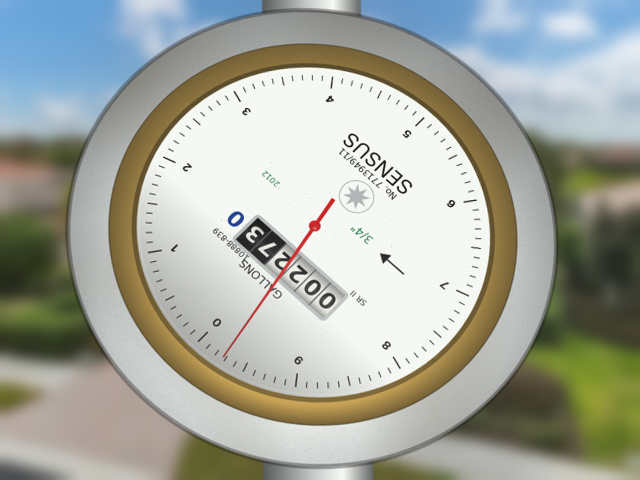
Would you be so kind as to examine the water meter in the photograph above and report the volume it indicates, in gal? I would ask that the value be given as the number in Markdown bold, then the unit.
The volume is **22729.7** gal
